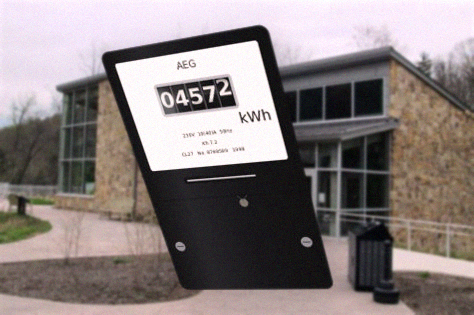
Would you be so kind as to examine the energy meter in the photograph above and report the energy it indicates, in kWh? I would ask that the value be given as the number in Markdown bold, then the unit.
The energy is **4572** kWh
